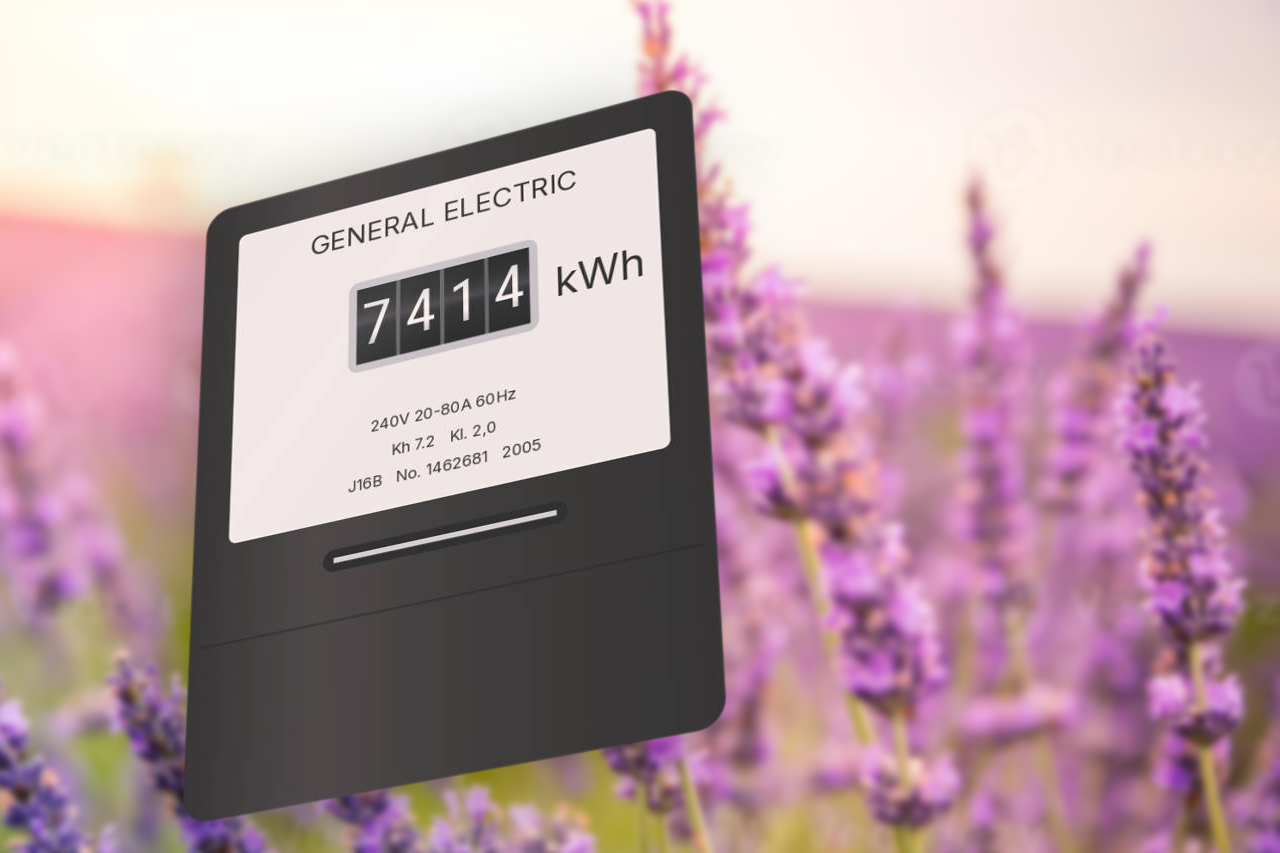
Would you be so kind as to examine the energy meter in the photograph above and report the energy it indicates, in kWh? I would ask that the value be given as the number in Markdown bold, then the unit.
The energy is **7414** kWh
